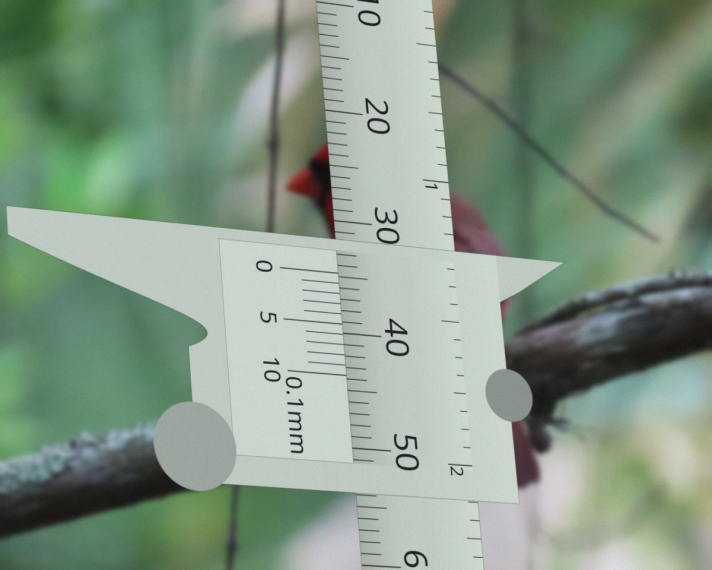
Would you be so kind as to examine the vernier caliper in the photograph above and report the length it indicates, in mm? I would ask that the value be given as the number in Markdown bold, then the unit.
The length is **34.7** mm
